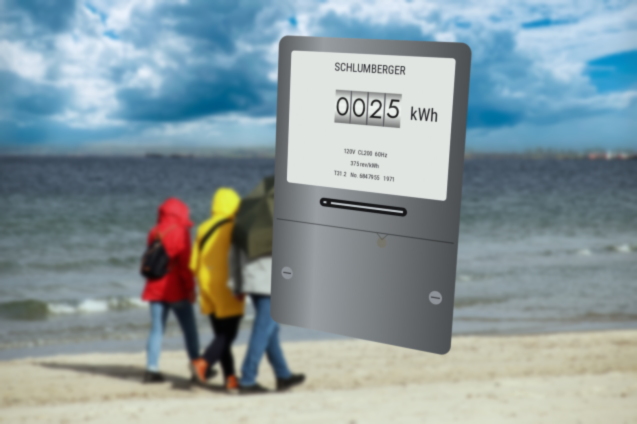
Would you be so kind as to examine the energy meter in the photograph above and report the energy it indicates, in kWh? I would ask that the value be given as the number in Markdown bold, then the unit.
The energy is **25** kWh
